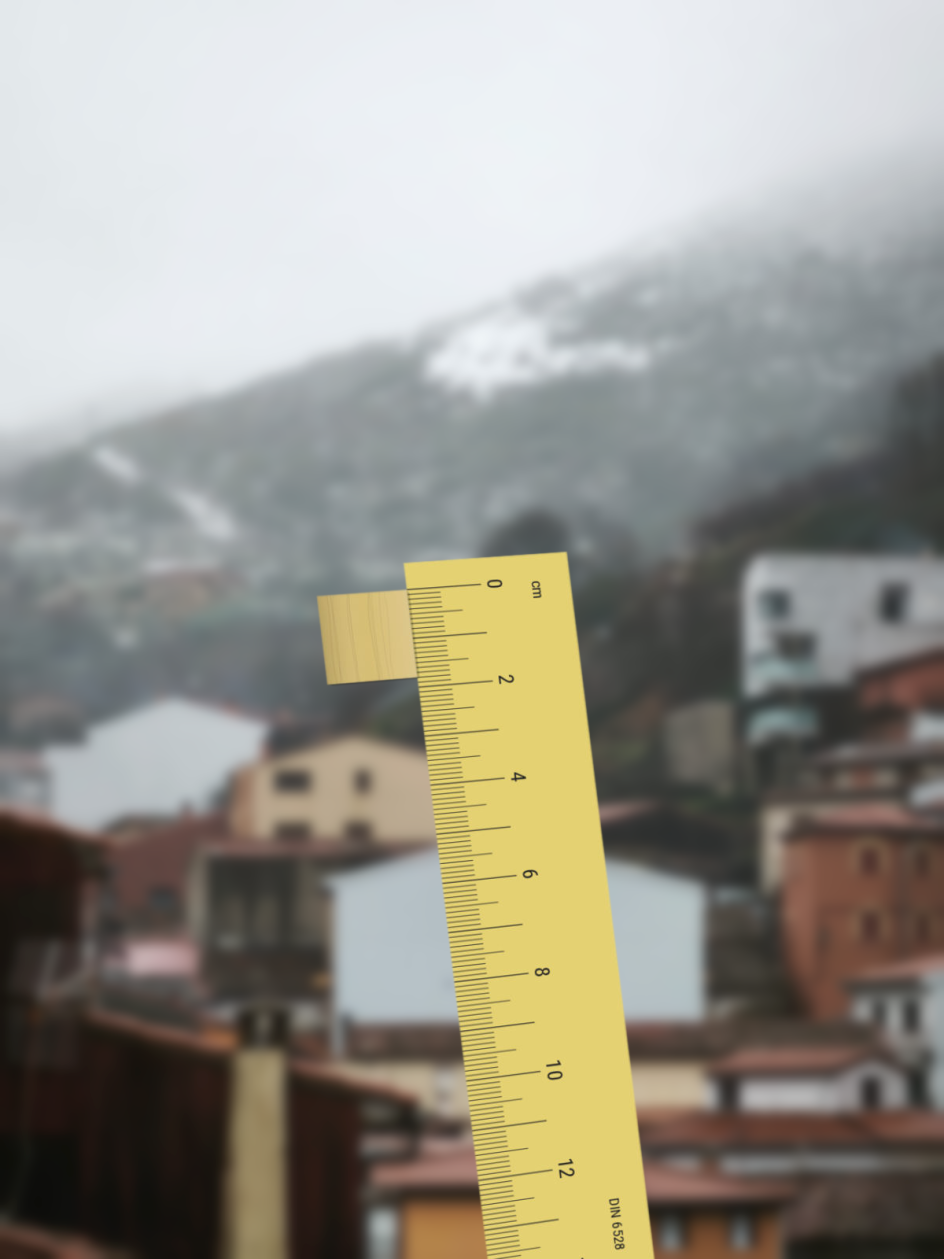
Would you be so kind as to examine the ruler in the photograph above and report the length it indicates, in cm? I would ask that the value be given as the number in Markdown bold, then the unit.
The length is **1.8** cm
